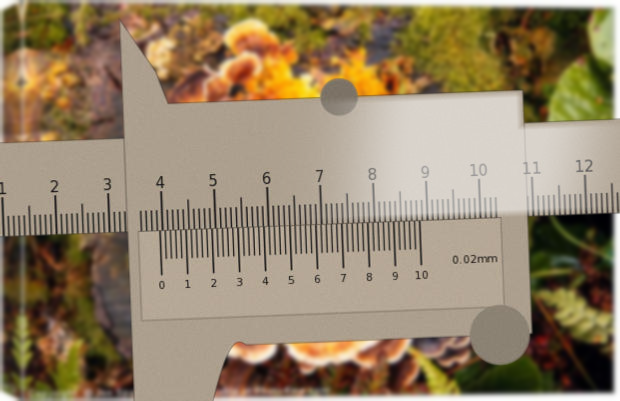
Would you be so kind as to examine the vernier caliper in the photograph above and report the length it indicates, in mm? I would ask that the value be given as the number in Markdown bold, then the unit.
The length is **39.5** mm
